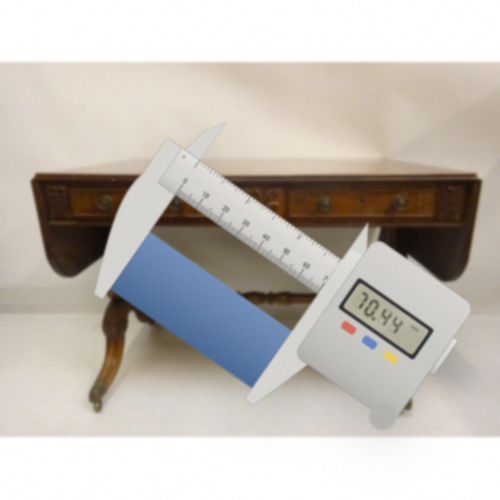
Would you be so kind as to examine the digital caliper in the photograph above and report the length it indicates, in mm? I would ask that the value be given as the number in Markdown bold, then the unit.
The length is **70.44** mm
